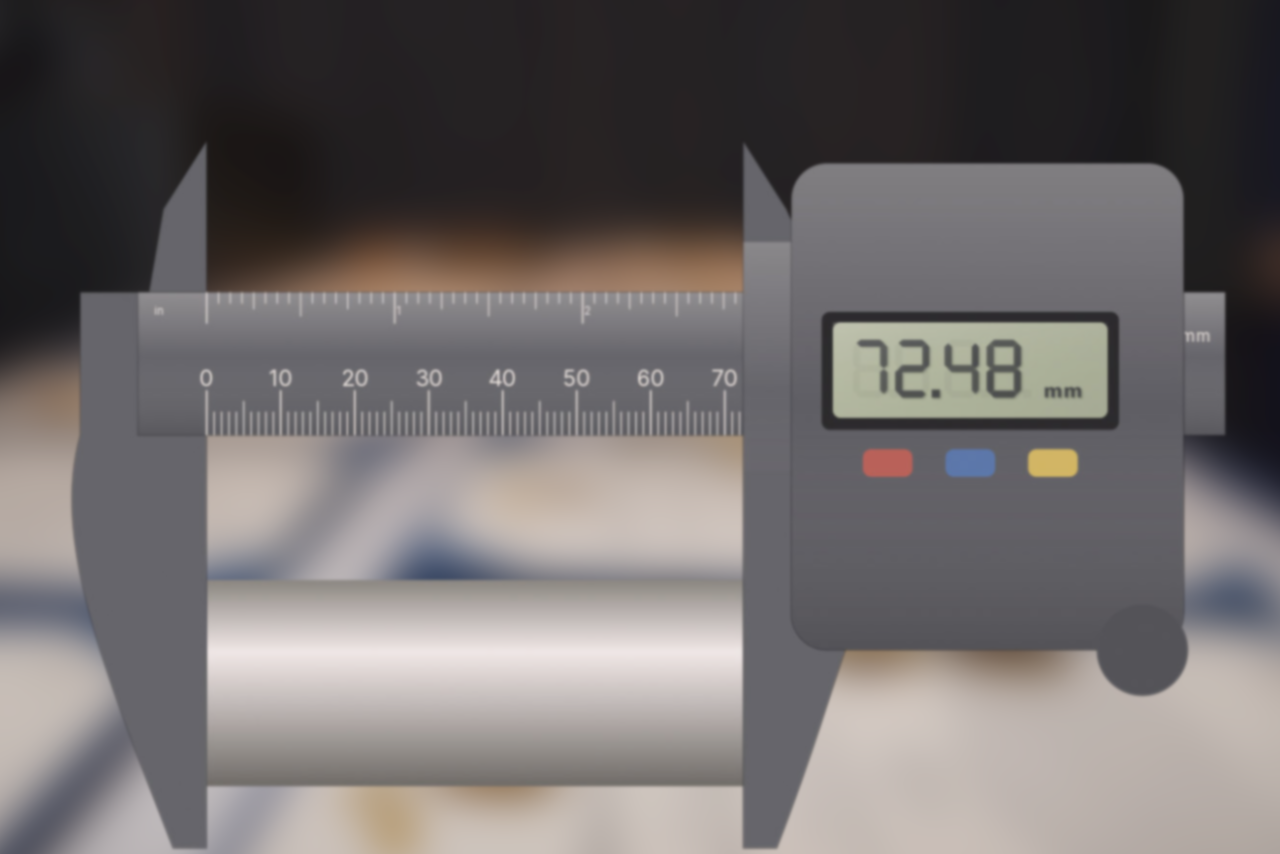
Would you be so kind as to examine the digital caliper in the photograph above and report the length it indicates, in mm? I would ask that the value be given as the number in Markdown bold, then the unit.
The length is **72.48** mm
